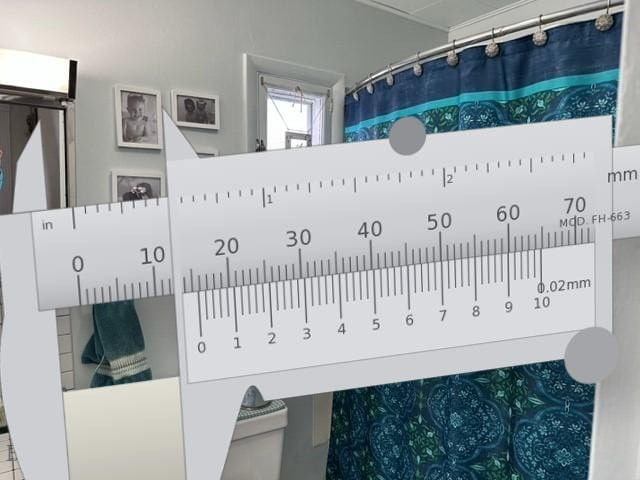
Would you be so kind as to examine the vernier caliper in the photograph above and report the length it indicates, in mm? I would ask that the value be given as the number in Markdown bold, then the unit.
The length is **15.8** mm
